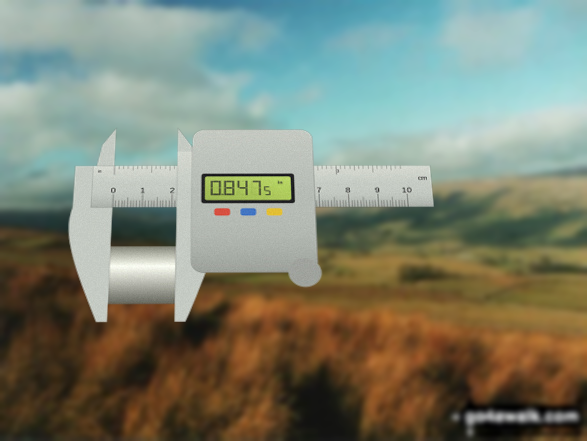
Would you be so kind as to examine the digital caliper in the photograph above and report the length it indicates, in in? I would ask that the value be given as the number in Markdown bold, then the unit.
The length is **0.8475** in
